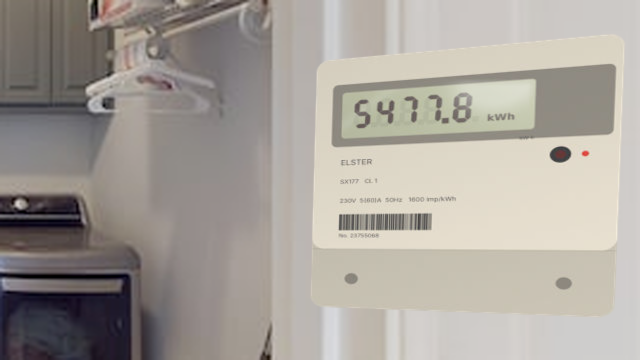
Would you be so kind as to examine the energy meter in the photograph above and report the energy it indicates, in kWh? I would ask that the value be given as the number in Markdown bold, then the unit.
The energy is **5477.8** kWh
